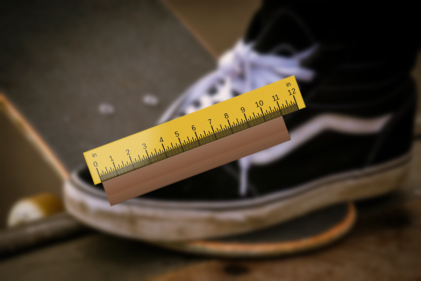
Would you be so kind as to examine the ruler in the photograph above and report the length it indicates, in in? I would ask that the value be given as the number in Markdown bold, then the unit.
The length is **11** in
